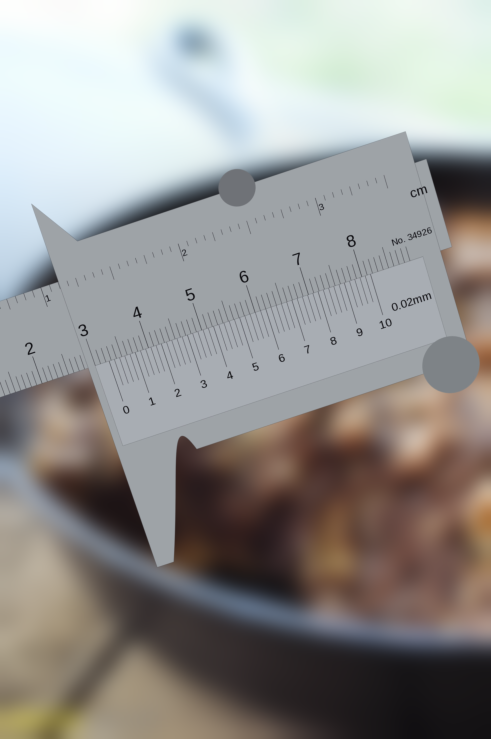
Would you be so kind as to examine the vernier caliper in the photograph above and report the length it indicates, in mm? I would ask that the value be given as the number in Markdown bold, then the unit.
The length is **32.6** mm
